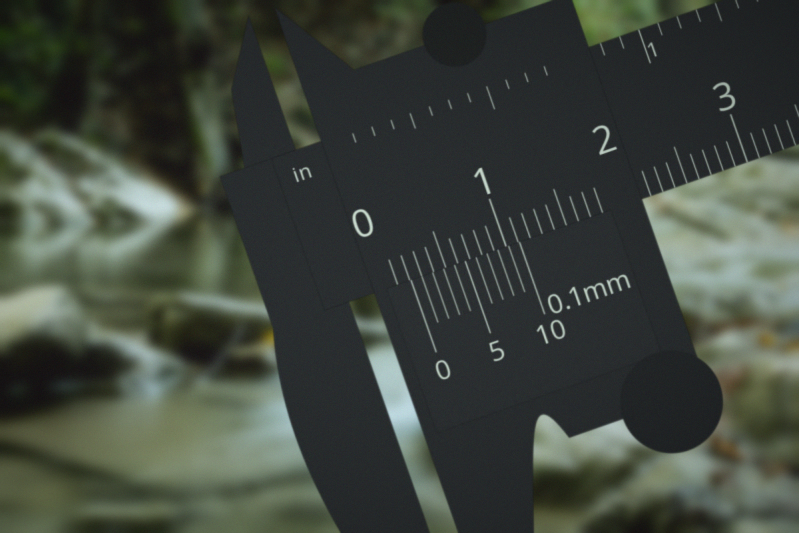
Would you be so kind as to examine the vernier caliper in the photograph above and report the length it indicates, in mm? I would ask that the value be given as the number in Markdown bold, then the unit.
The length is **2.1** mm
